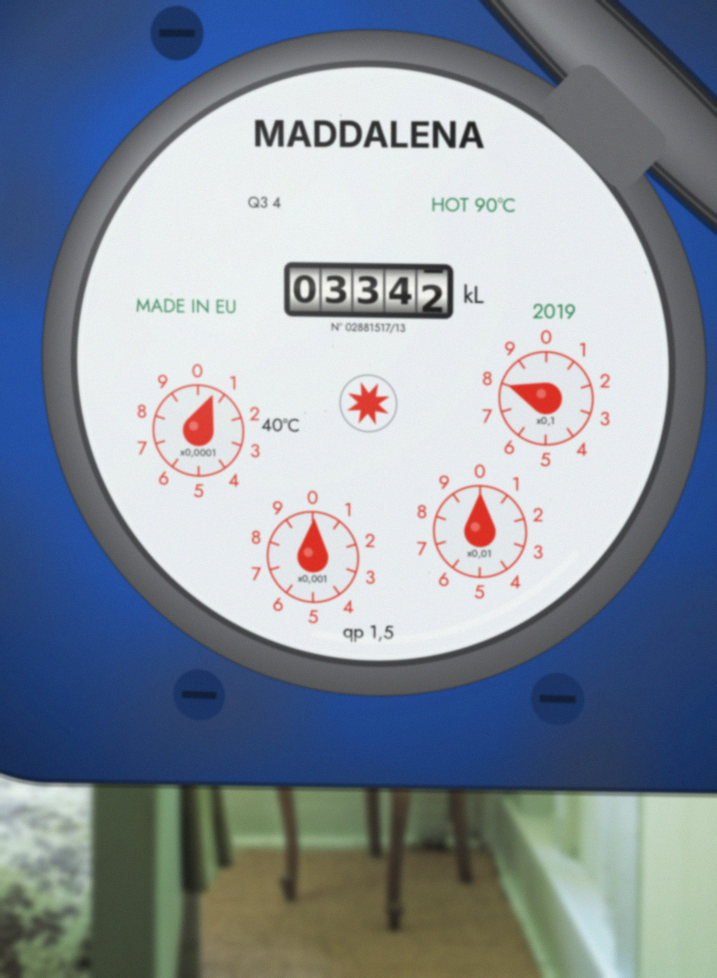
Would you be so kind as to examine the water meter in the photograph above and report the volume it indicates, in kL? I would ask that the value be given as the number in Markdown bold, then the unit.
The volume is **3341.8000** kL
